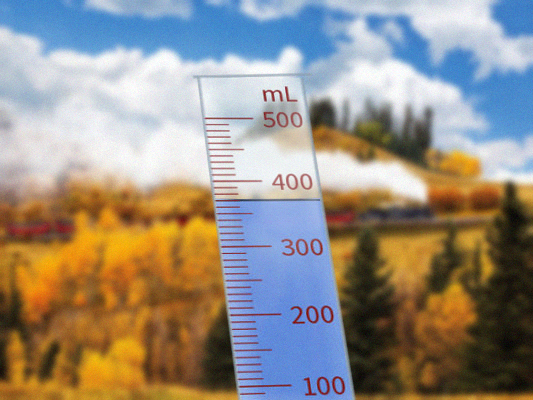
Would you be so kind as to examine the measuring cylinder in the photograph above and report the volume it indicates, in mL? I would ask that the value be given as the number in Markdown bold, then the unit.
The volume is **370** mL
